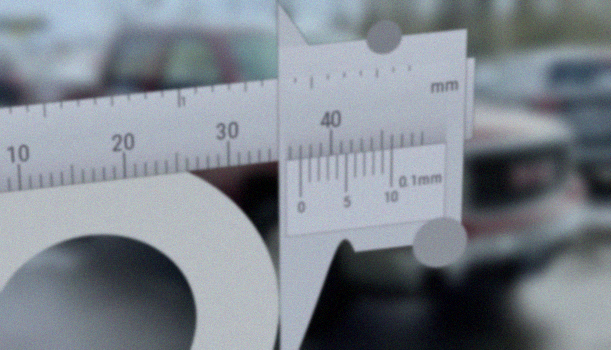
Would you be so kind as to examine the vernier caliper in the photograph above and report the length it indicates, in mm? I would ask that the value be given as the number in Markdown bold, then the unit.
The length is **37.0** mm
